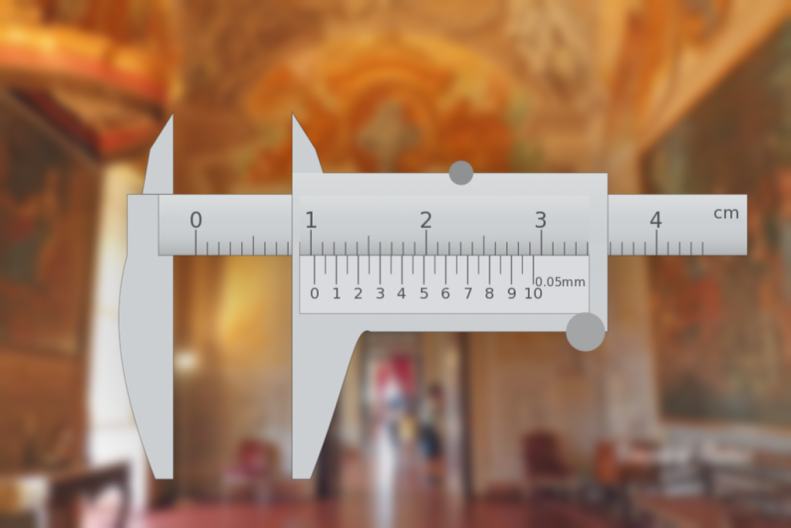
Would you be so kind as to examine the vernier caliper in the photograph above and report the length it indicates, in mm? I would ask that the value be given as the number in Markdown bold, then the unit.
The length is **10.3** mm
